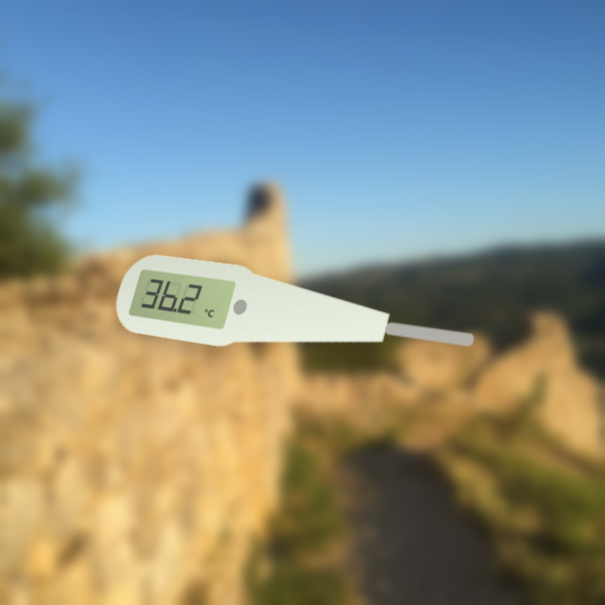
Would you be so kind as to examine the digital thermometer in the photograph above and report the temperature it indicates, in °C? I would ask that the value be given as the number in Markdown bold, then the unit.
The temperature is **36.2** °C
